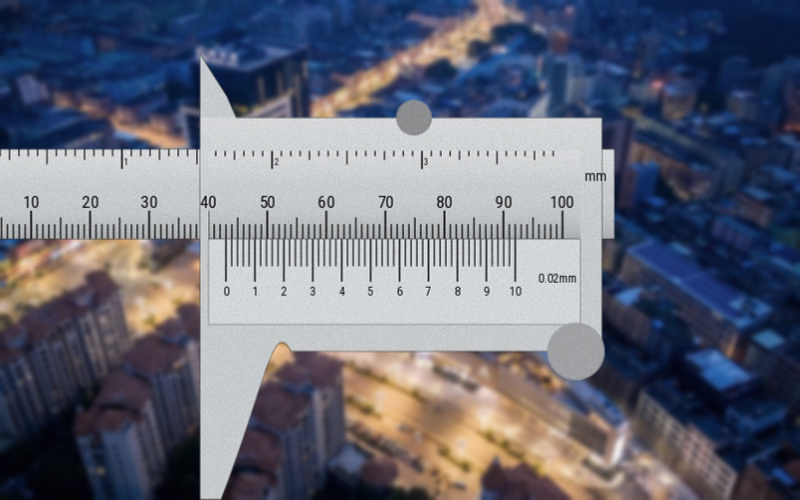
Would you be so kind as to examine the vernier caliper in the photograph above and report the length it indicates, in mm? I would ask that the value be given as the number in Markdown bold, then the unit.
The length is **43.0** mm
